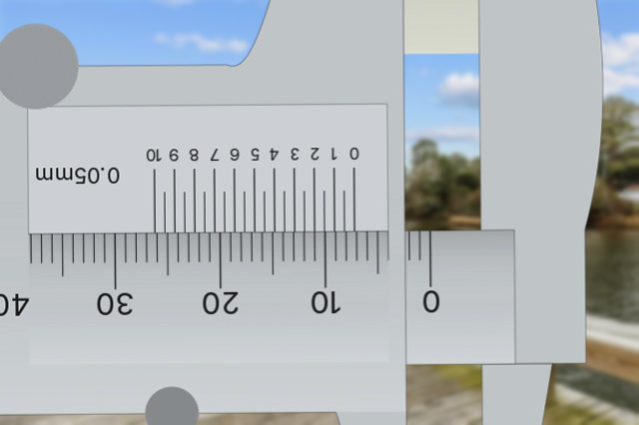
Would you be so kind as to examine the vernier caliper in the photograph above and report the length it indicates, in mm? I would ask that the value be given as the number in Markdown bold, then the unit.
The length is **7.2** mm
